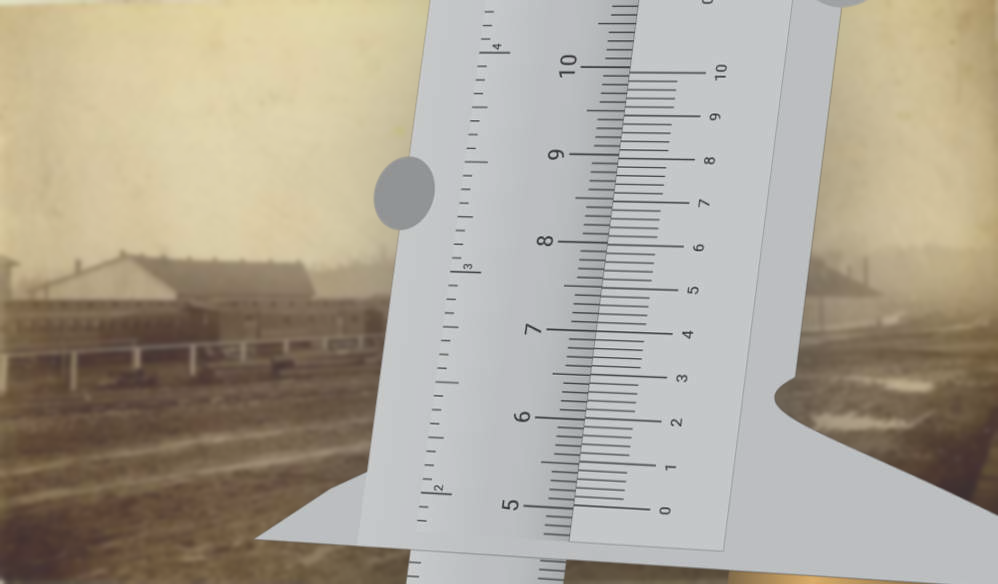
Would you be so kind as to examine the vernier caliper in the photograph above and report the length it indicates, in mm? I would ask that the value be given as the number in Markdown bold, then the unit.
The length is **50.4** mm
